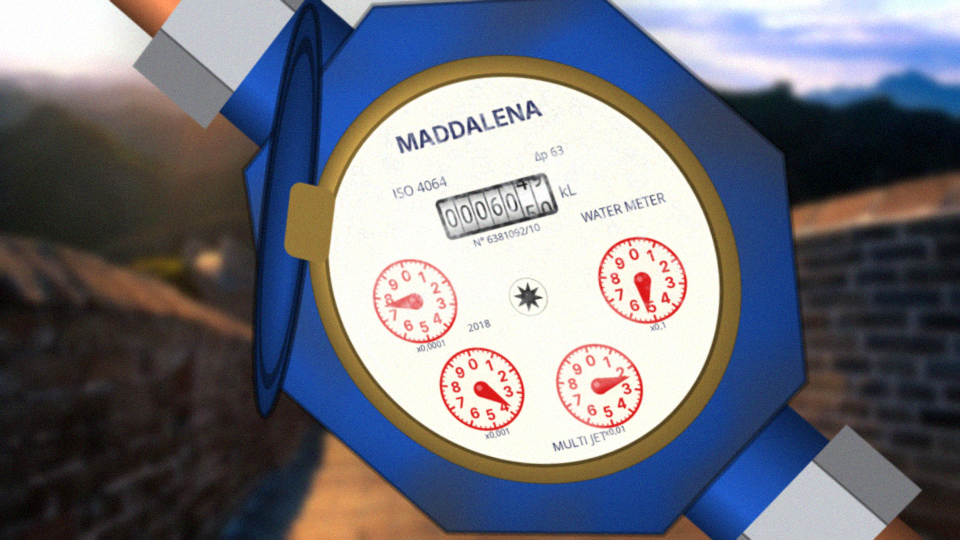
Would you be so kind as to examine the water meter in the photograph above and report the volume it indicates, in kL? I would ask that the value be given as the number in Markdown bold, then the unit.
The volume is **6049.5237** kL
